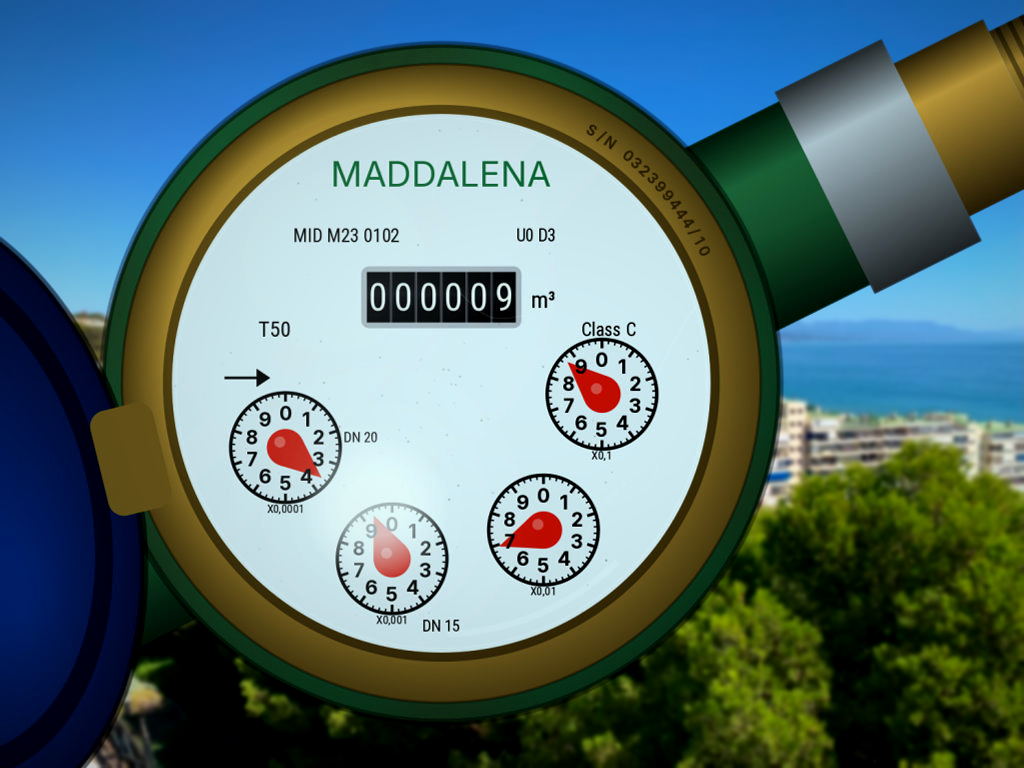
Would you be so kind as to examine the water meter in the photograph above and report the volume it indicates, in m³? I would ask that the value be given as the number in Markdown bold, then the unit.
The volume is **9.8693** m³
